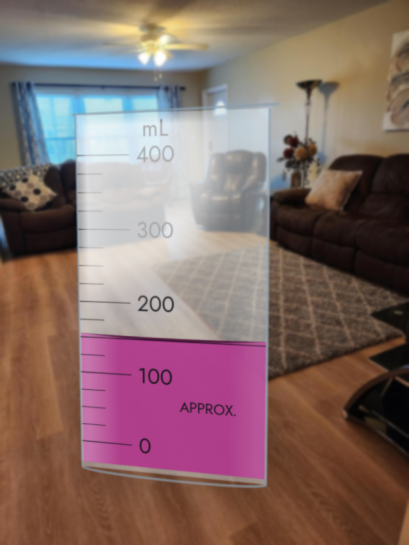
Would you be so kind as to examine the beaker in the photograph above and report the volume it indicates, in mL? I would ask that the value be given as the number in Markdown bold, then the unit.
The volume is **150** mL
